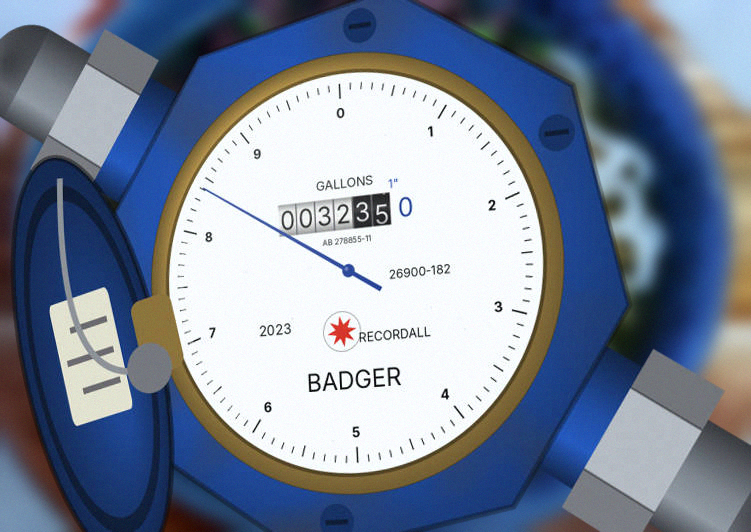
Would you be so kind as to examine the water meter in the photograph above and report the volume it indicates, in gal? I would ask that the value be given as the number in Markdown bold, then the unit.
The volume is **32348.4** gal
